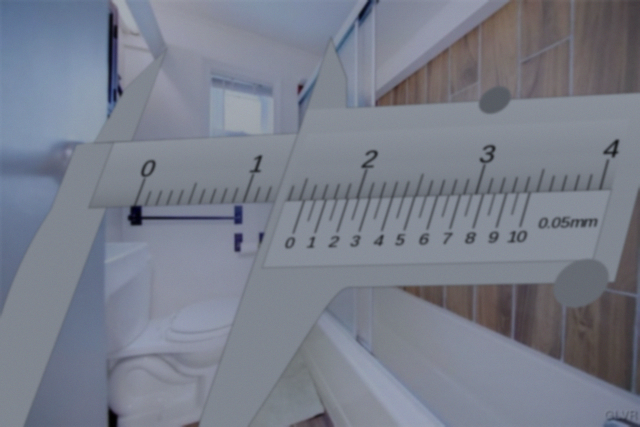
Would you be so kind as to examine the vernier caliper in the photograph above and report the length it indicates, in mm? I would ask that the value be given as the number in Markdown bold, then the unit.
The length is **15.4** mm
